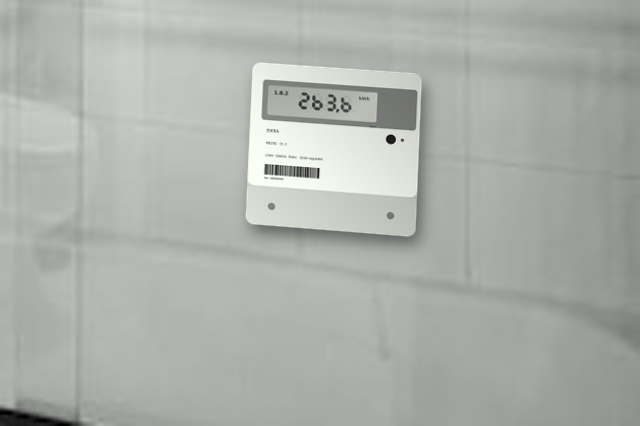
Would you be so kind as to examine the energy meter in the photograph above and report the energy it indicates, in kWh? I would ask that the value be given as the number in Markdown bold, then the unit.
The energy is **263.6** kWh
